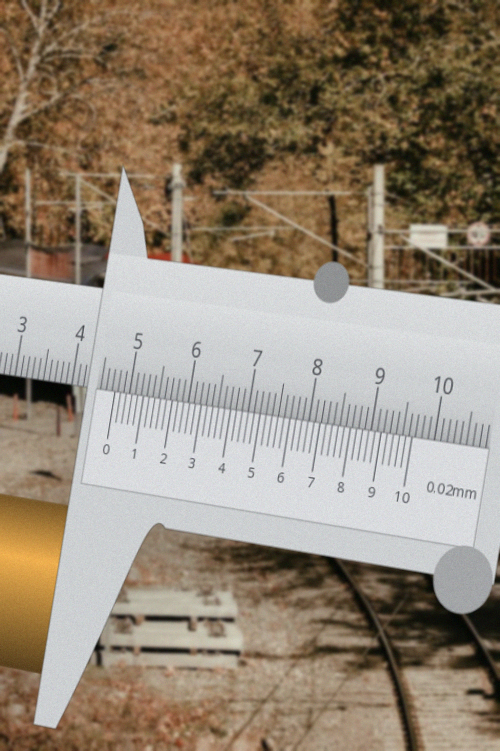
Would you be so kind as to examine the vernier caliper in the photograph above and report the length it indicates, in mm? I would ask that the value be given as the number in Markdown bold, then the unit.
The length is **47.5** mm
